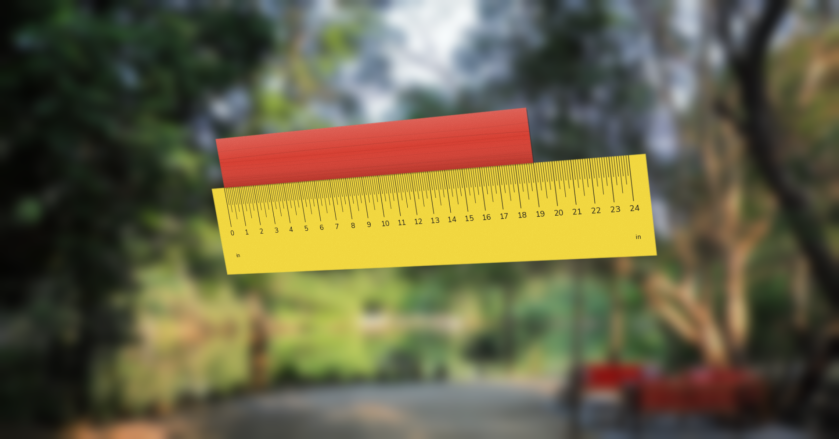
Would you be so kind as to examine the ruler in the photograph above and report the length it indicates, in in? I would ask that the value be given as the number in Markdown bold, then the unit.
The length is **19** in
